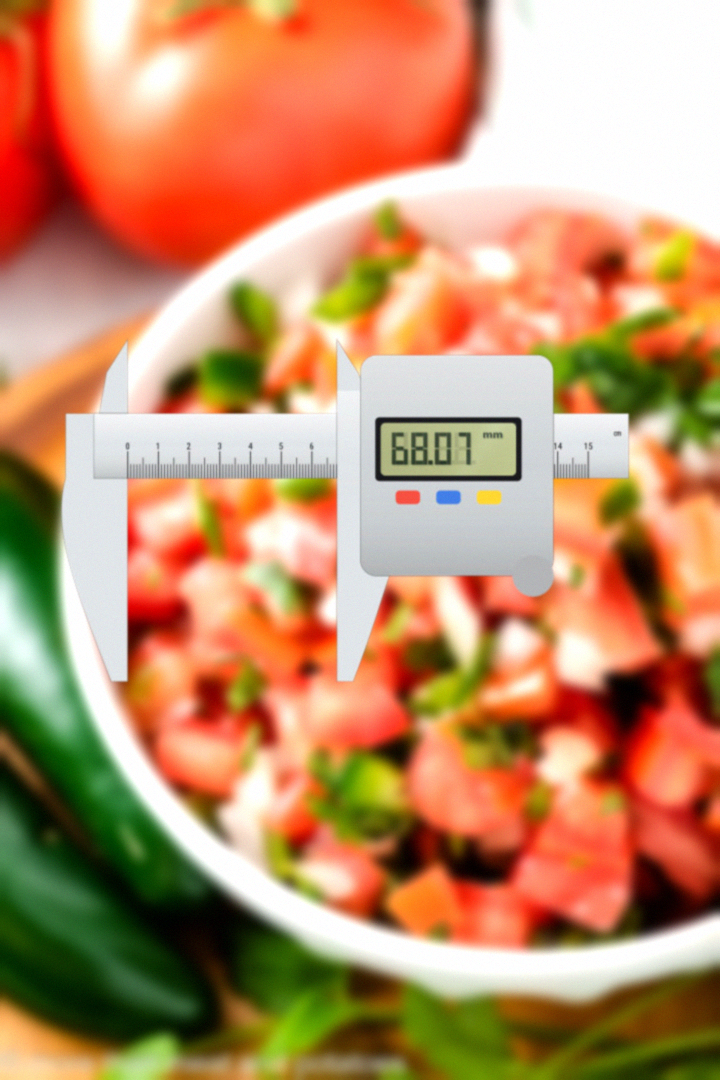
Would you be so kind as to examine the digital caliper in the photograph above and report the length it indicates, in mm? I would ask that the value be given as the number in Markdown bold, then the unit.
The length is **68.07** mm
